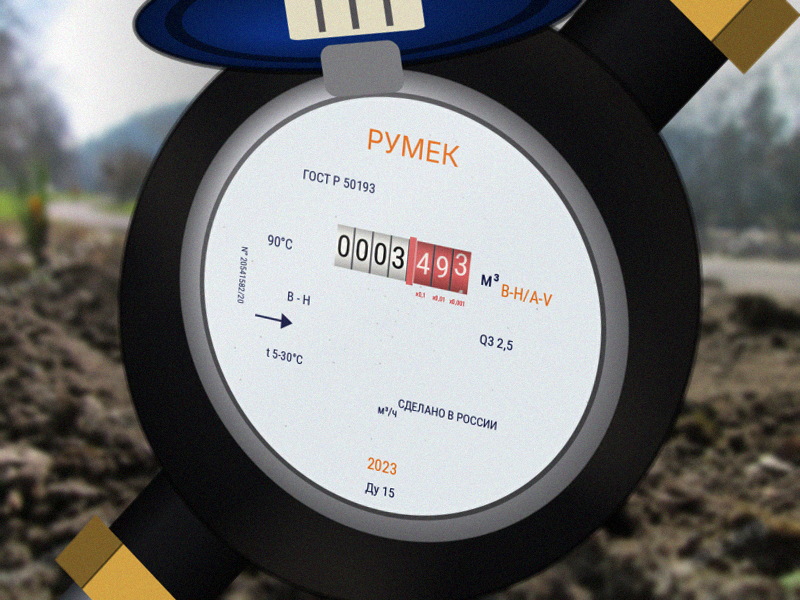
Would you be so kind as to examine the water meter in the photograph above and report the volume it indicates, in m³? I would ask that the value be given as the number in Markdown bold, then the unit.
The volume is **3.493** m³
